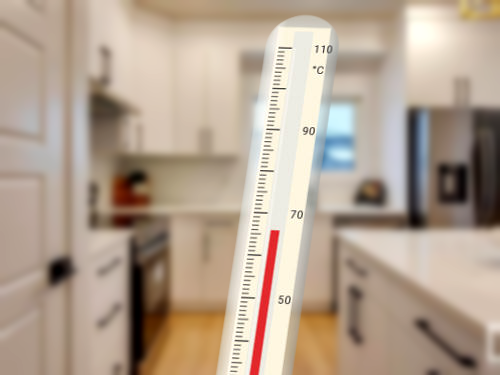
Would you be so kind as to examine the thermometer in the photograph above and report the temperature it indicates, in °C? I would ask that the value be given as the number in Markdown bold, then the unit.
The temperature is **66** °C
